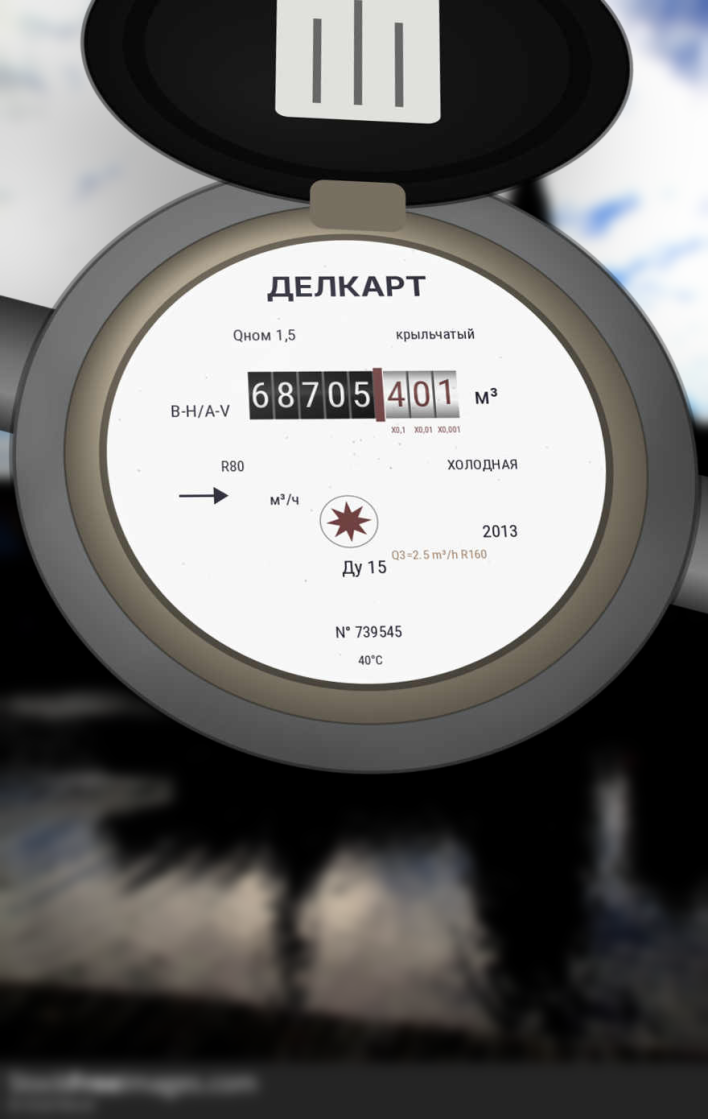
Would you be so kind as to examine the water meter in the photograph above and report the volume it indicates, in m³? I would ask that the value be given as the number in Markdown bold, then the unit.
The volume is **68705.401** m³
